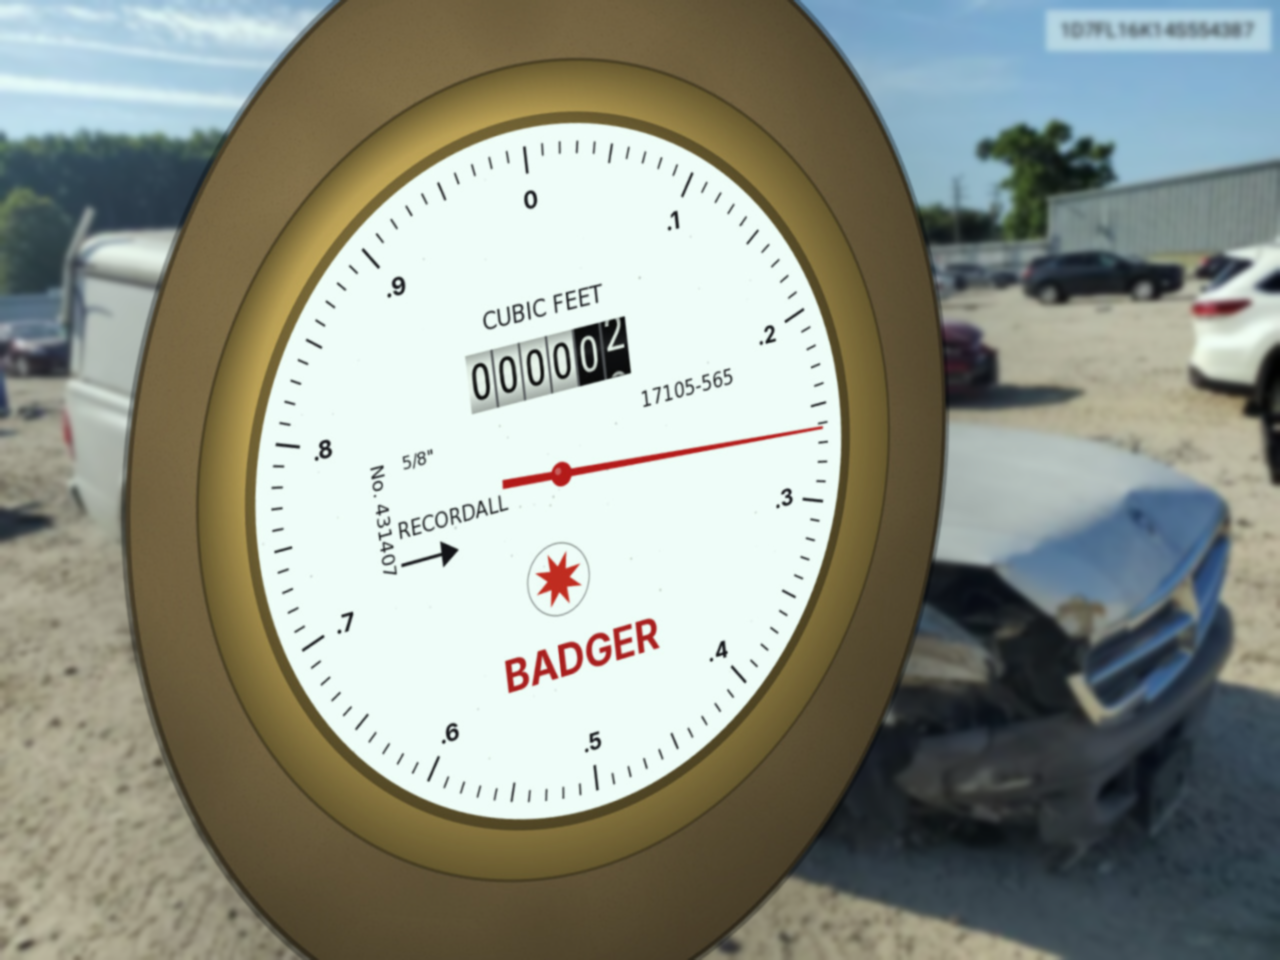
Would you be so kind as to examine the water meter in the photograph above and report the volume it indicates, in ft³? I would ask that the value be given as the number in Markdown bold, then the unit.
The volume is **2.26** ft³
